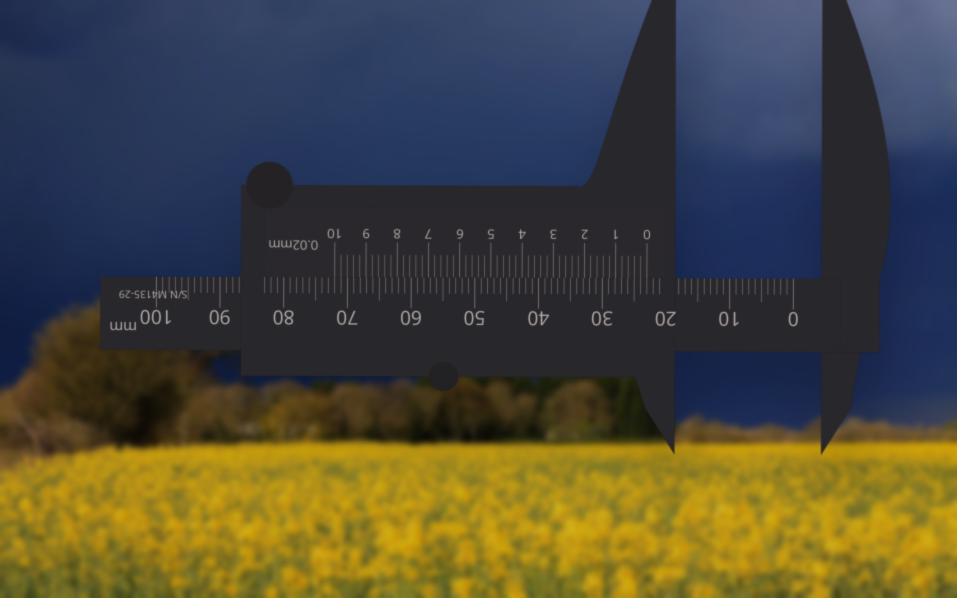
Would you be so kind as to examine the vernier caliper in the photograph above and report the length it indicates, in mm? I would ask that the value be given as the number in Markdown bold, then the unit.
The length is **23.0** mm
